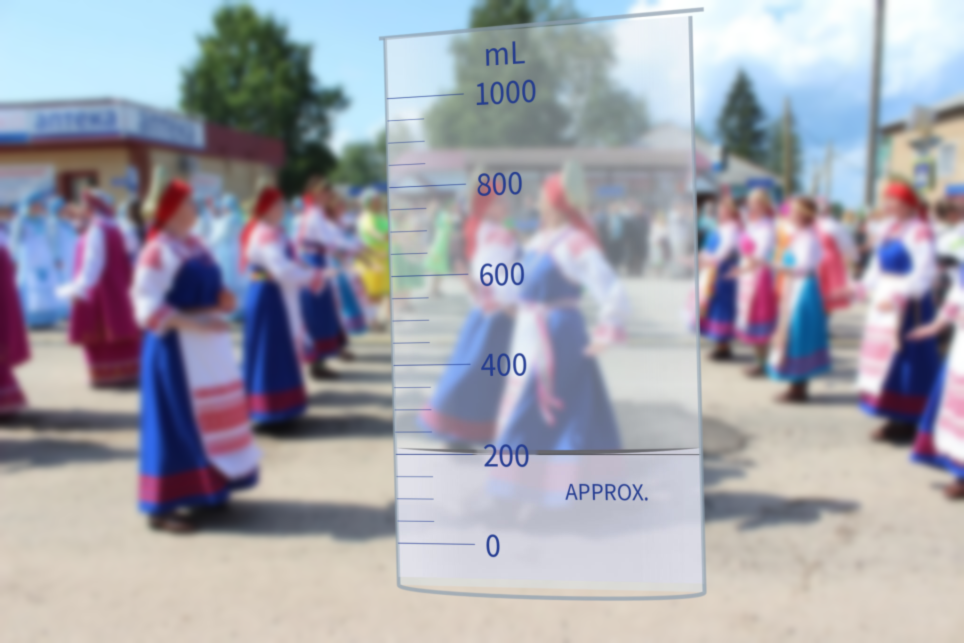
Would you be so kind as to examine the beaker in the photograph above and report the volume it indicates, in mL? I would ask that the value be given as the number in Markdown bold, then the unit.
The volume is **200** mL
